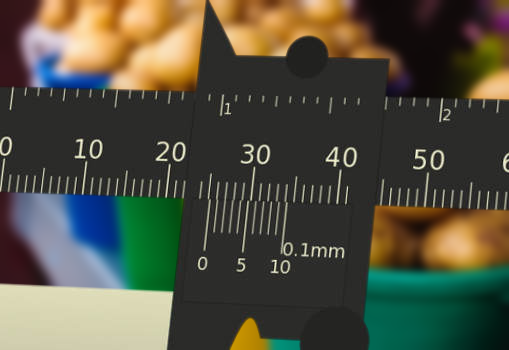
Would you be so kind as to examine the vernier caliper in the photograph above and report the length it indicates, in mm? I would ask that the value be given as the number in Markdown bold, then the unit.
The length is **25.2** mm
